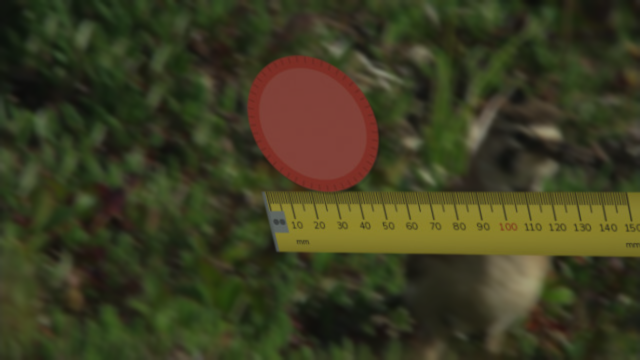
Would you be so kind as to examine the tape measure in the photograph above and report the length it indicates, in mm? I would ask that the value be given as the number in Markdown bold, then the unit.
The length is **55** mm
